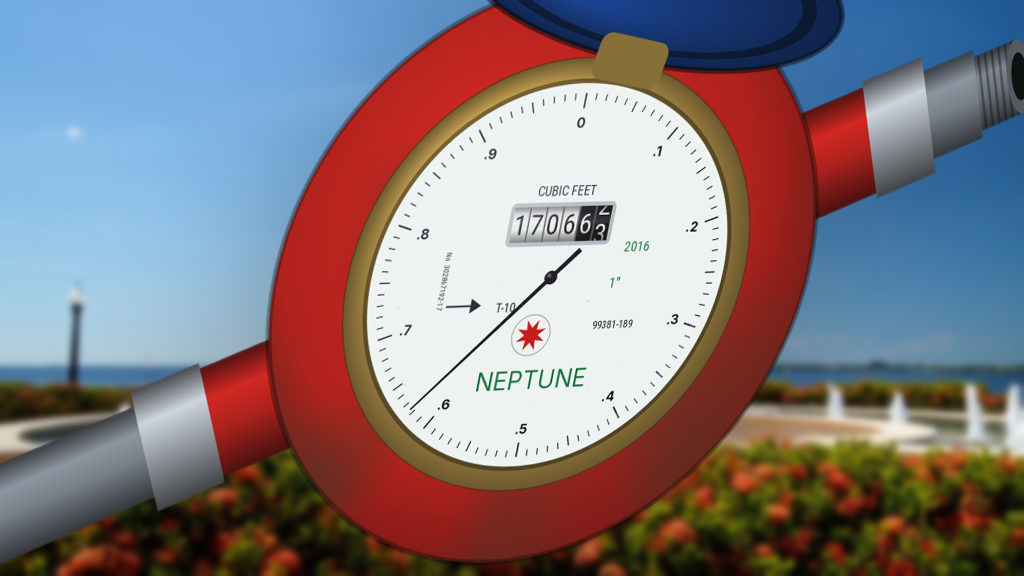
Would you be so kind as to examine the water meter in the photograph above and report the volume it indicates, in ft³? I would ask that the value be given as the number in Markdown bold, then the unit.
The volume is **170662.62** ft³
